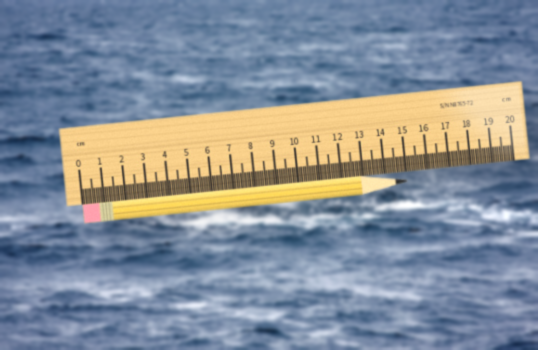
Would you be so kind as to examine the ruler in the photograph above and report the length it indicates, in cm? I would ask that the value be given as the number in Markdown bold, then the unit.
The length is **15** cm
